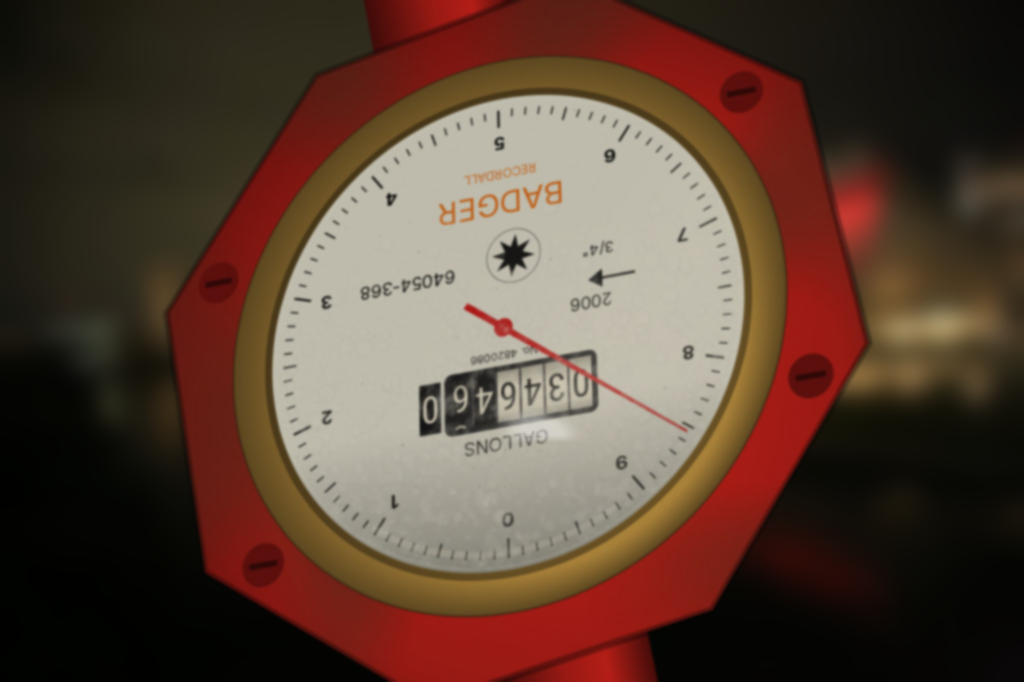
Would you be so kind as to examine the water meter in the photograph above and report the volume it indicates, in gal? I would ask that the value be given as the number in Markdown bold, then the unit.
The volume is **346458.5** gal
